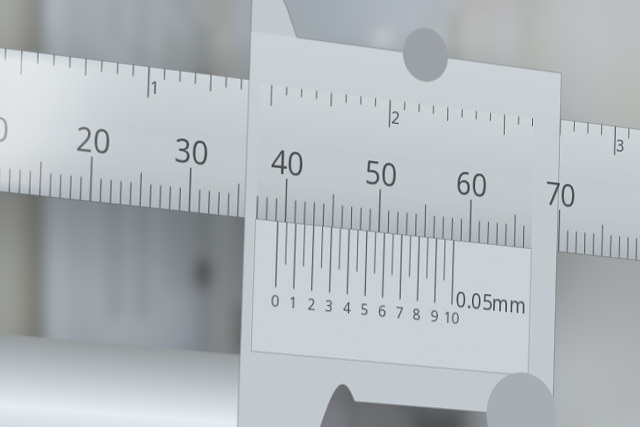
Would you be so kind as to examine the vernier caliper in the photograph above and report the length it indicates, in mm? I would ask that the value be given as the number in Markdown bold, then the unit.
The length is **39.2** mm
